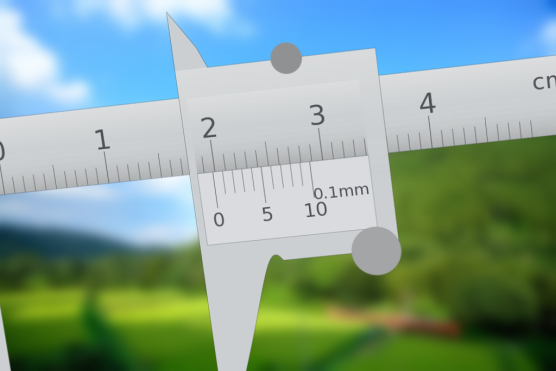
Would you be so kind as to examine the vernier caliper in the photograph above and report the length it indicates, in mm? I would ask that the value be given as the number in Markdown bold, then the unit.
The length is **19.8** mm
